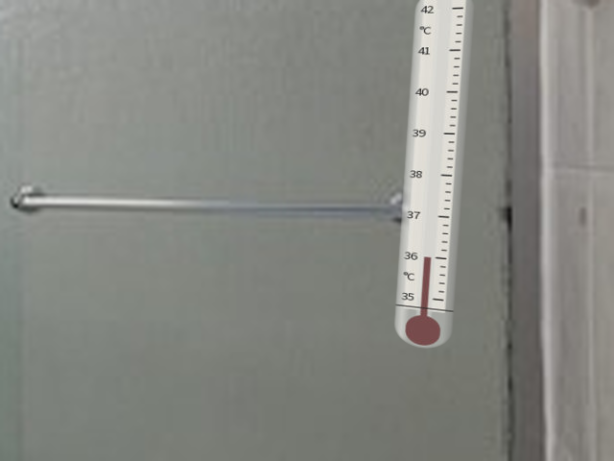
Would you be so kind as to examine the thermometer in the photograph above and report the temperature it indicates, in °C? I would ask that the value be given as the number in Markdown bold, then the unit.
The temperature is **36** °C
